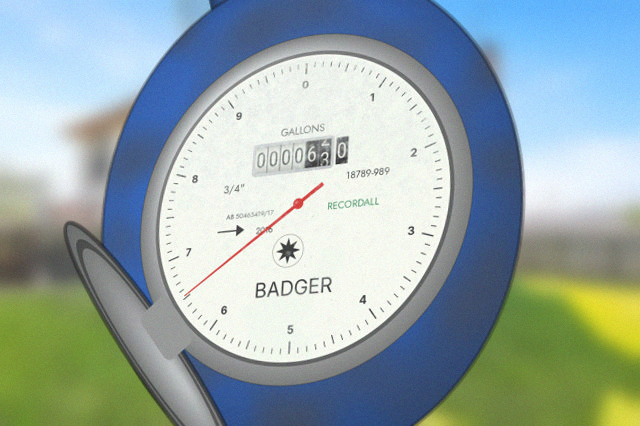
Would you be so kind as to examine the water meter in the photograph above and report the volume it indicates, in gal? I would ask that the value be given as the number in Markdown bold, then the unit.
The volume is **626.5** gal
